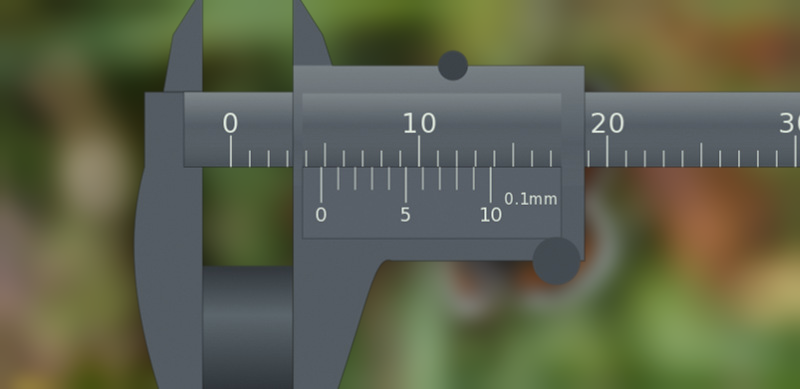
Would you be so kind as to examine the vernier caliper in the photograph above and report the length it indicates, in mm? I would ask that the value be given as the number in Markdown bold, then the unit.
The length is **4.8** mm
